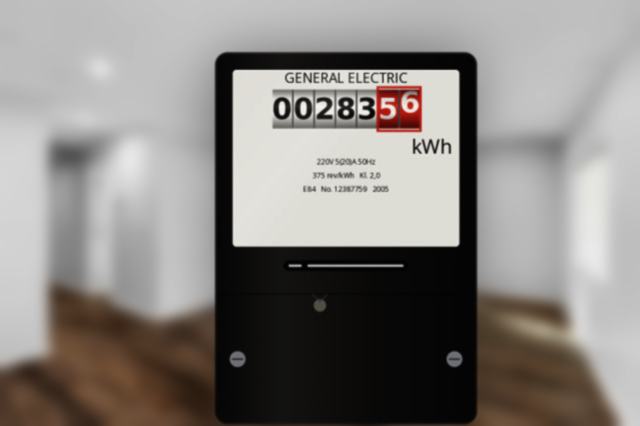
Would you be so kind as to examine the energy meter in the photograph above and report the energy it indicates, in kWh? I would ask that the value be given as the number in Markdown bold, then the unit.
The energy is **283.56** kWh
